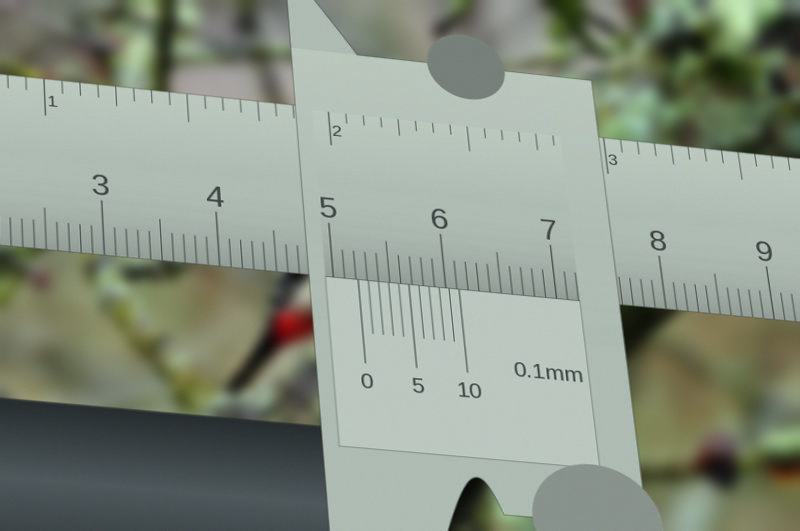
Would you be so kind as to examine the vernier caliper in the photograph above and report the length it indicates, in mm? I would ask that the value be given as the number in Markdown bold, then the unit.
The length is **52.2** mm
